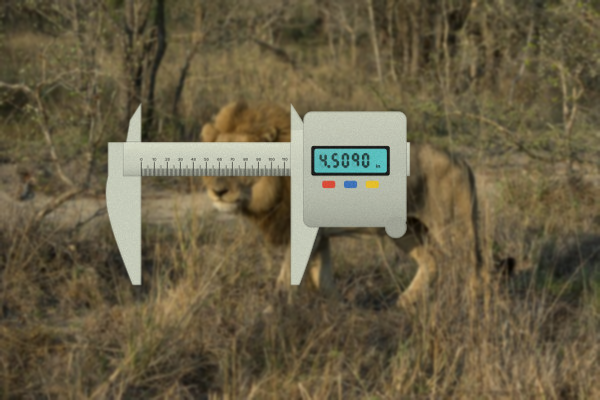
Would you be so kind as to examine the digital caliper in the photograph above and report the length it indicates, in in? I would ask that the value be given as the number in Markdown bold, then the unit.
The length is **4.5090** in
